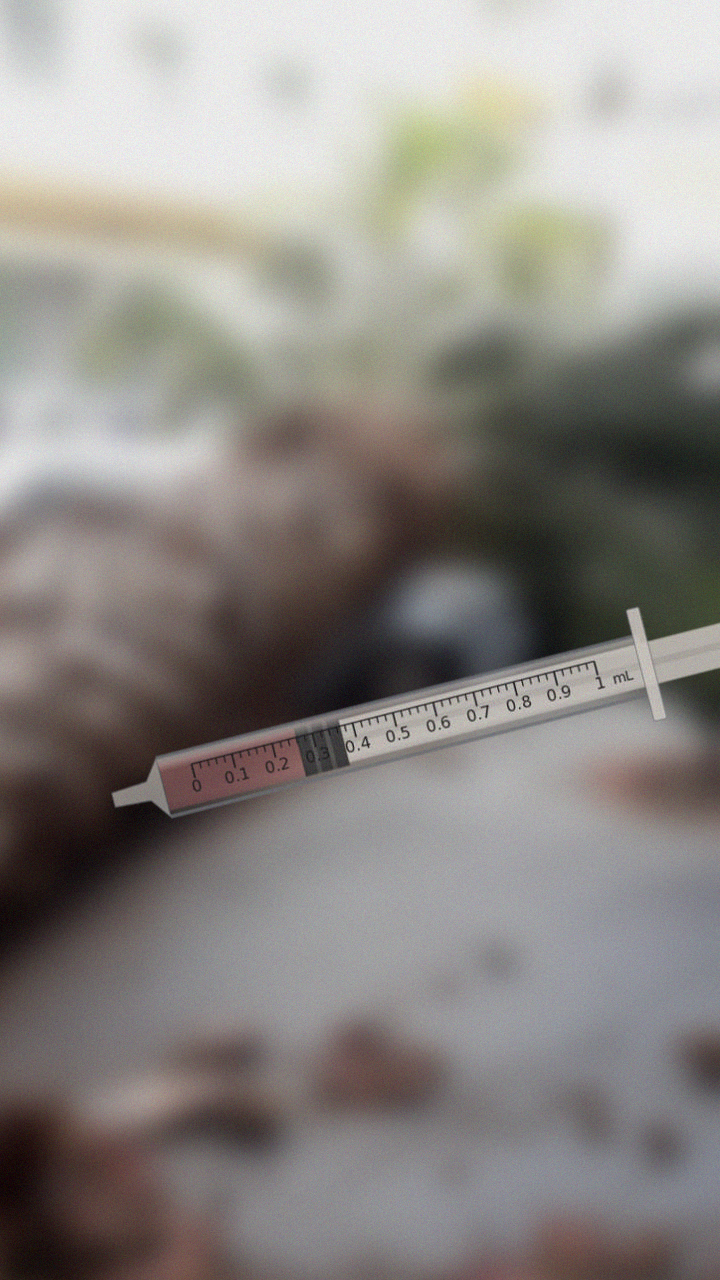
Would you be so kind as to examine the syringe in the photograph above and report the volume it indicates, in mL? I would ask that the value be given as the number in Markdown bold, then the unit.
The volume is **0.26** mL
